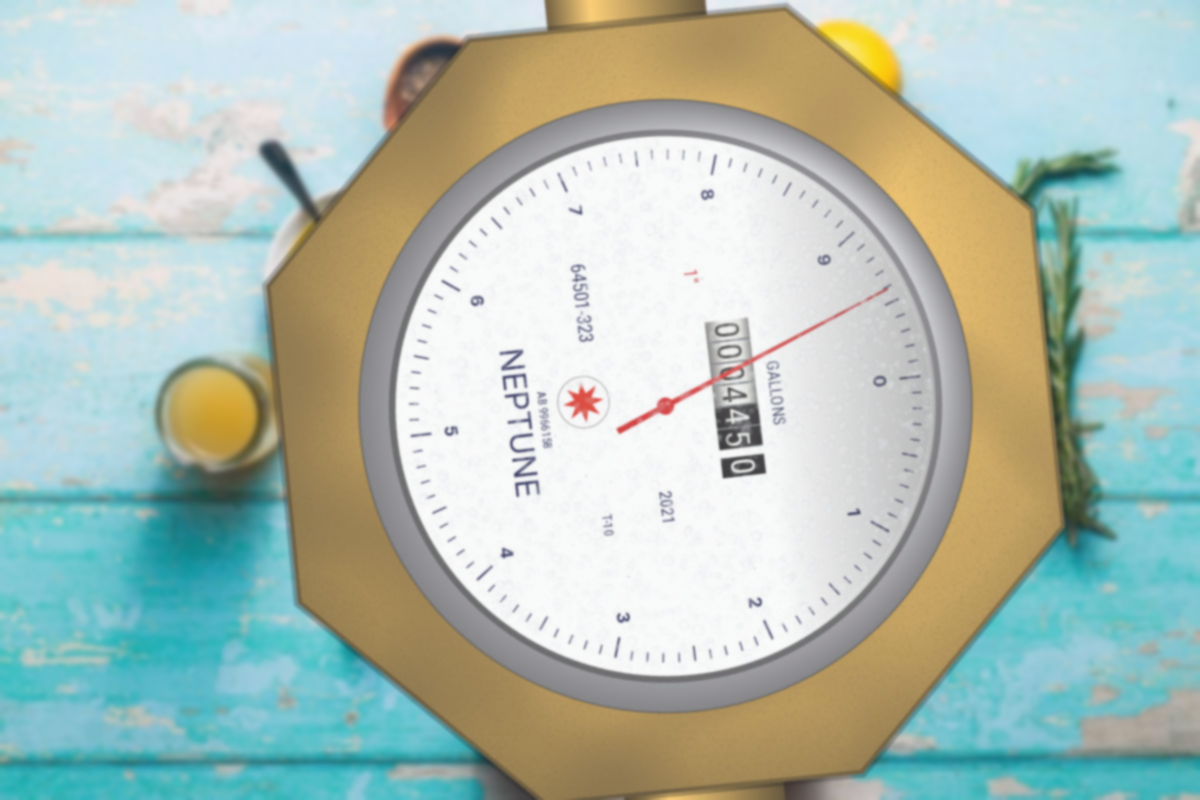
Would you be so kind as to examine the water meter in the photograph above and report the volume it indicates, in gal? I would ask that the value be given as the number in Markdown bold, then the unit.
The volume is **4449.4** gal
